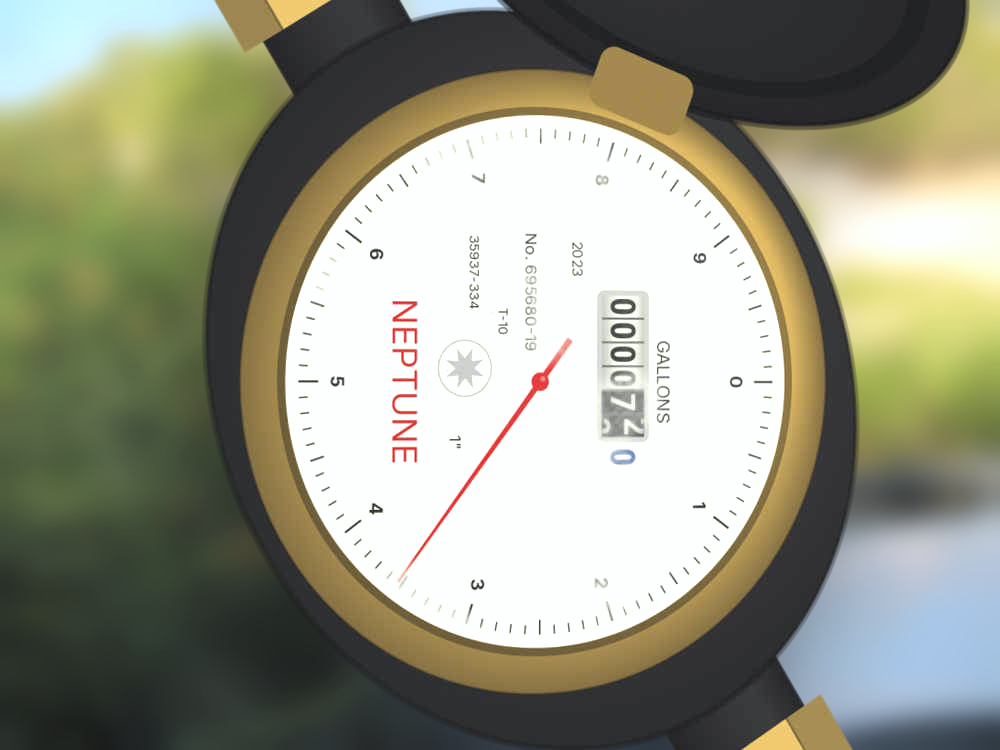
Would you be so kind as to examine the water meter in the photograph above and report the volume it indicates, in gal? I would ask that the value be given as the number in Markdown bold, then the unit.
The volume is **723.5** gal
